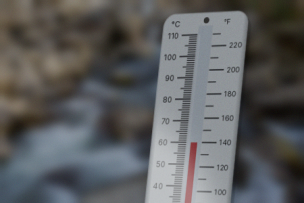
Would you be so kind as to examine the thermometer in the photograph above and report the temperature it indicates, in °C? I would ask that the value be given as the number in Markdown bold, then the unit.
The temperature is **60** °C
